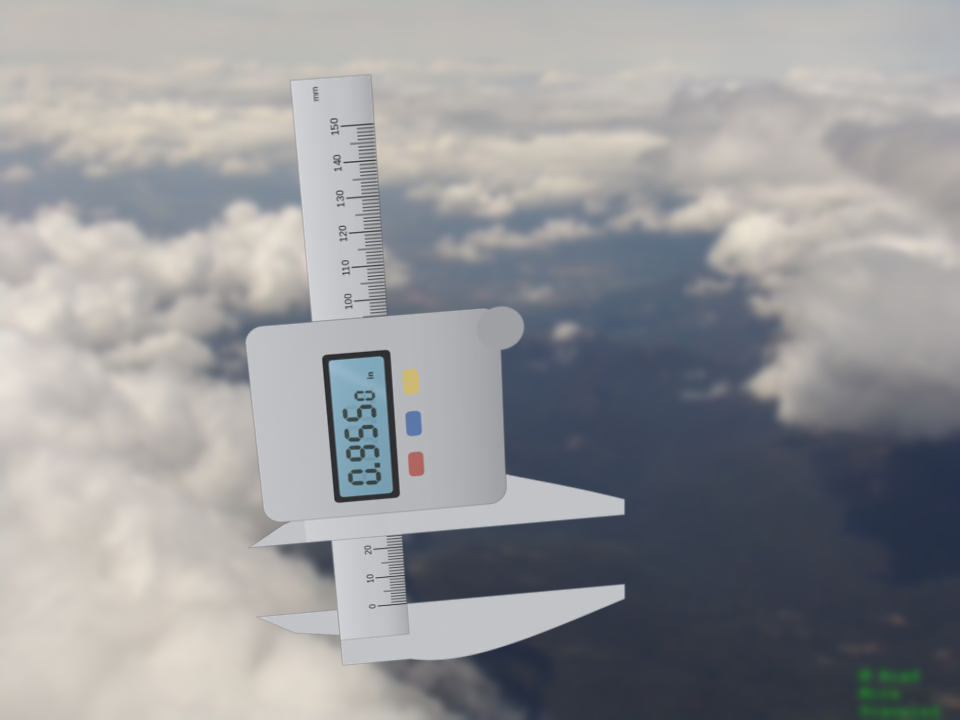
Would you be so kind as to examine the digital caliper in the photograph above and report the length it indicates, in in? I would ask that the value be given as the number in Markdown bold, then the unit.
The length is **0.9550** in
